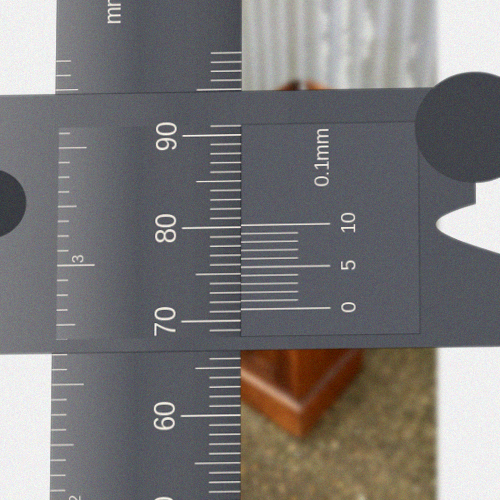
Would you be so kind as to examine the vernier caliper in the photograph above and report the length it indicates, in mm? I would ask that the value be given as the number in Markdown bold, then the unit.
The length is **71.2** mm
